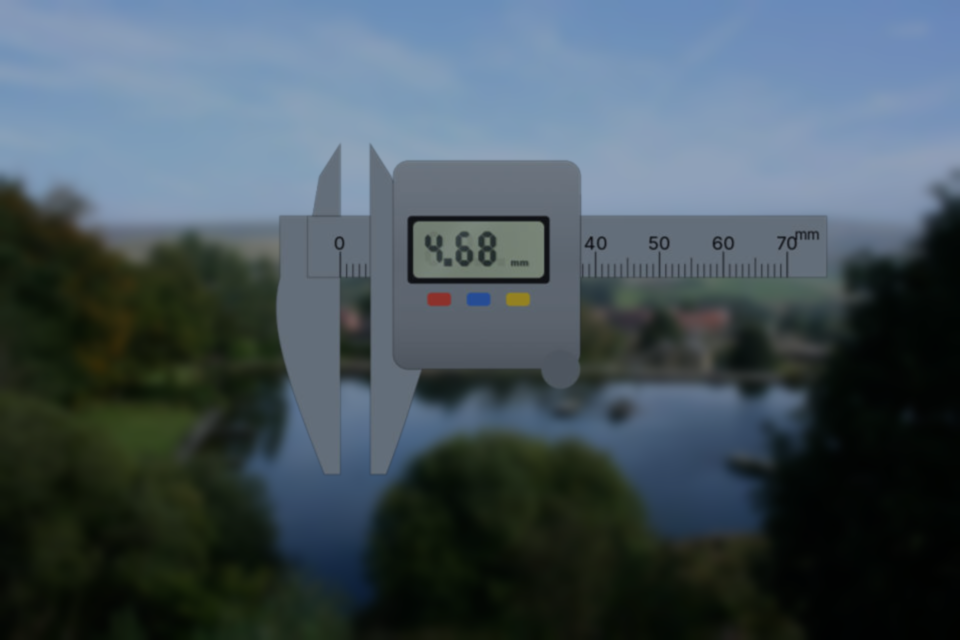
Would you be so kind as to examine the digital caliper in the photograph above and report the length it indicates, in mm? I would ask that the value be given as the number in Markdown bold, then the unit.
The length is **4.68** mm
